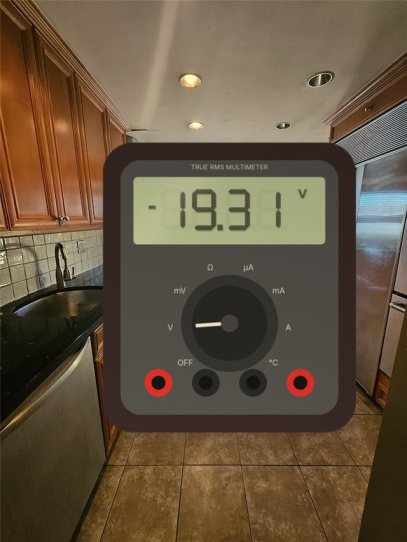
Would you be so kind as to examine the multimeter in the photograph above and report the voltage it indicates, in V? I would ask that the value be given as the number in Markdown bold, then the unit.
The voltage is **-19.31** V
